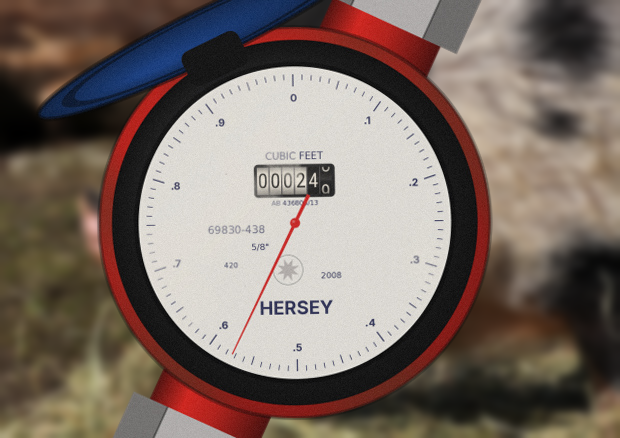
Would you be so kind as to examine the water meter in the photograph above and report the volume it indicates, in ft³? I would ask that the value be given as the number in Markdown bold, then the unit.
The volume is **248.57** ft³
